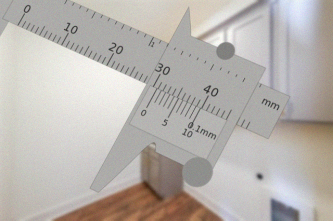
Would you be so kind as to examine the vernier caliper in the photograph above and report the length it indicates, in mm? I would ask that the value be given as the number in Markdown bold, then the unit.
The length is **30.8** mm
